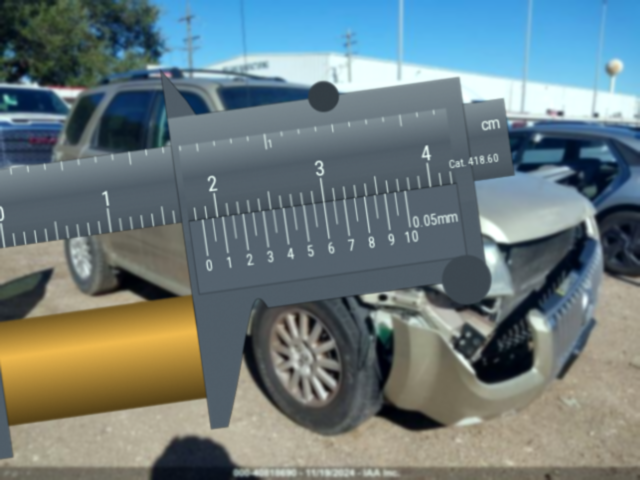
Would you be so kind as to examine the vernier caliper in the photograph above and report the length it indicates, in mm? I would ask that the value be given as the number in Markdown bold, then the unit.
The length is **18.6** mm
